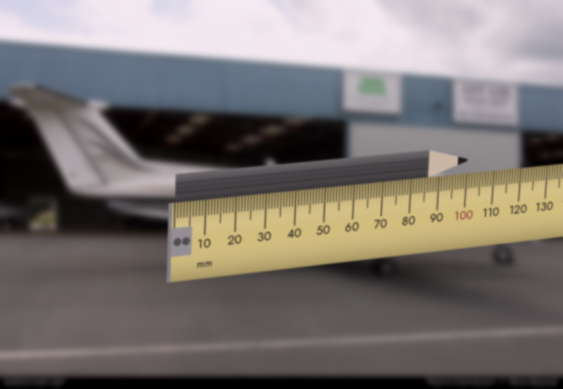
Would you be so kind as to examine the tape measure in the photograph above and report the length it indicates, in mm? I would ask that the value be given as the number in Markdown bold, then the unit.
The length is **100** mm
